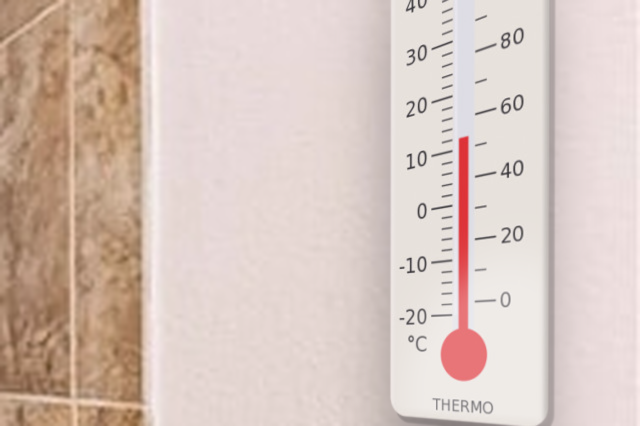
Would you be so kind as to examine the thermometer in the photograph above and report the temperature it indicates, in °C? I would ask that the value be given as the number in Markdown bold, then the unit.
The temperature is **12** °C
